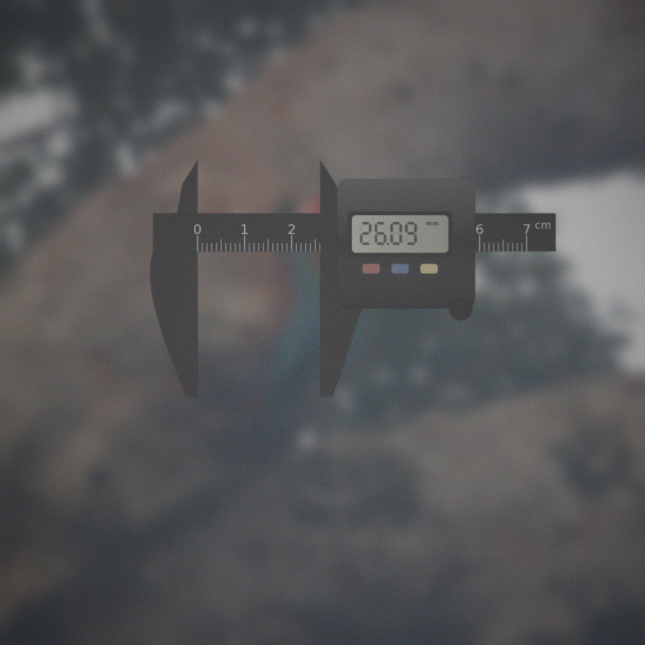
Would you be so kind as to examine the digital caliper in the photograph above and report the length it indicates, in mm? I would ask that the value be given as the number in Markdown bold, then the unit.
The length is **26.09** mm
